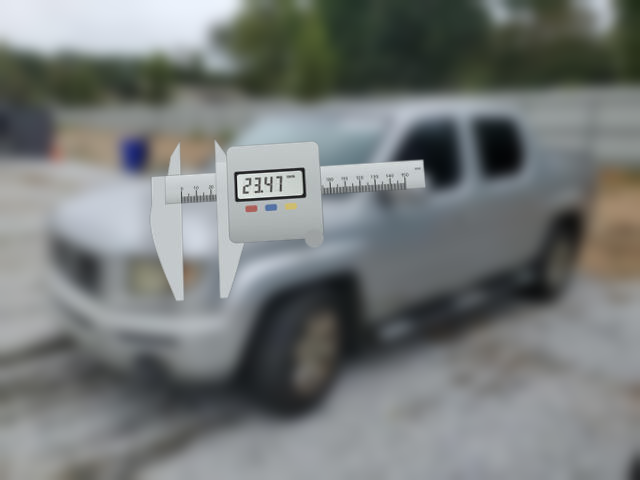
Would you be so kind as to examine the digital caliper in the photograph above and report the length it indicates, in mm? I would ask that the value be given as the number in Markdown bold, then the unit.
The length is **23.47** mm
